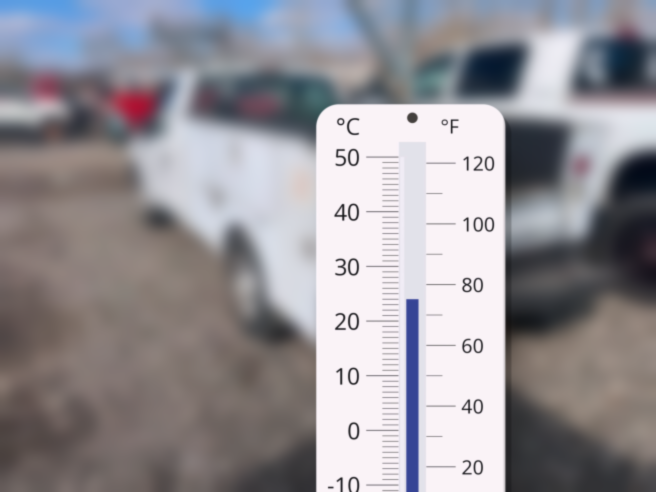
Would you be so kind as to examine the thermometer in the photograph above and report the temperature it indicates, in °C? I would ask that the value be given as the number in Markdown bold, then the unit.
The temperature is **24** °C
